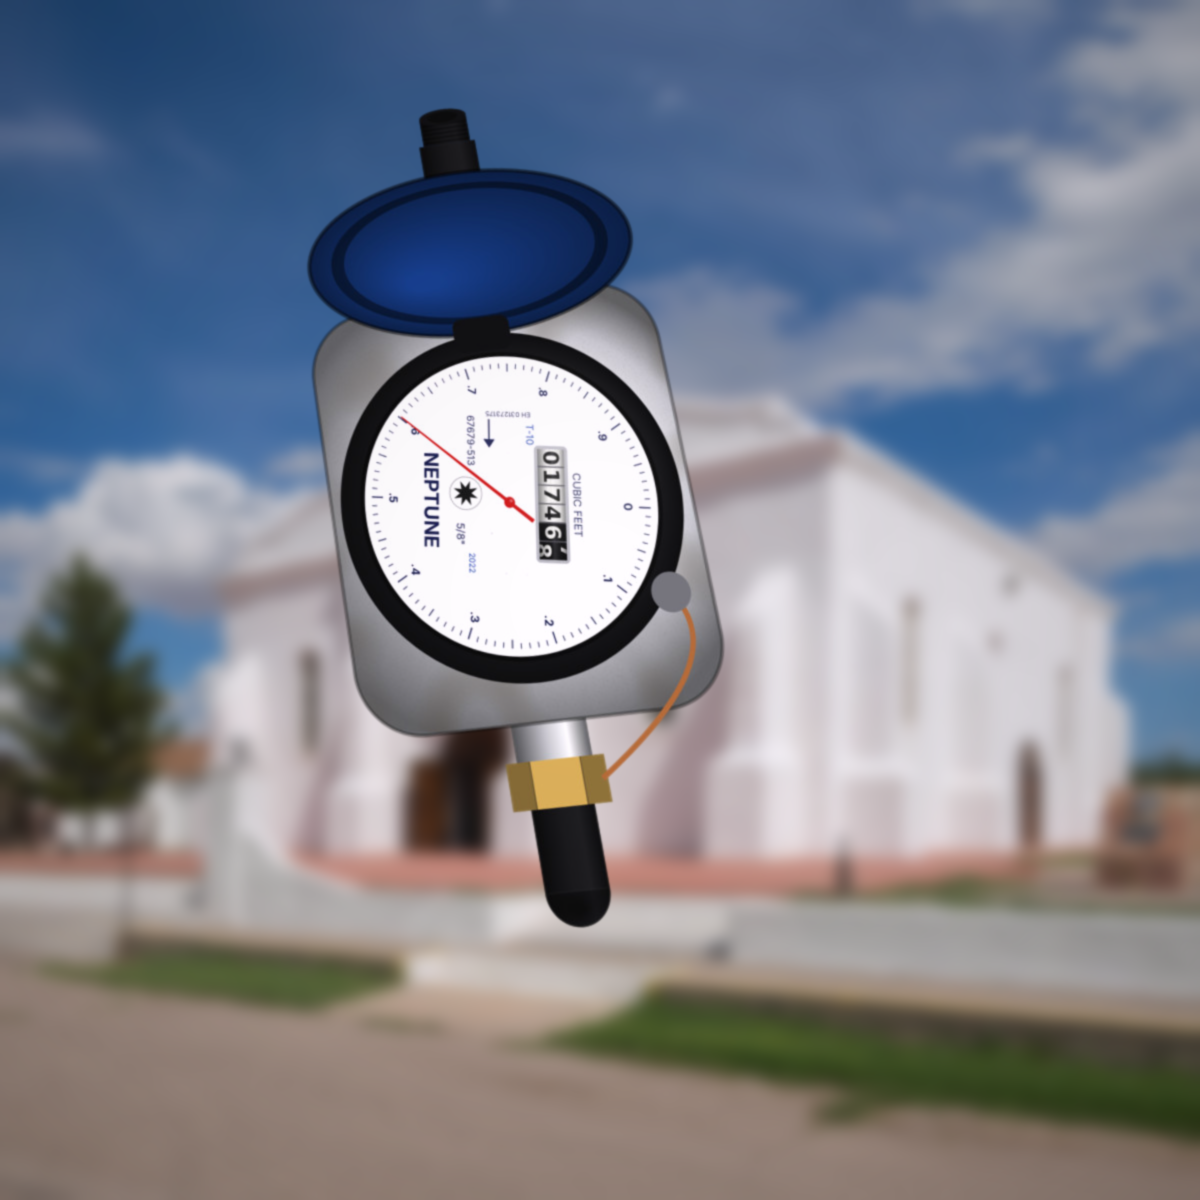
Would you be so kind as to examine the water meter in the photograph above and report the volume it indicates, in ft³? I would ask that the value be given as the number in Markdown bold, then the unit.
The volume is **17467.60** ft³
